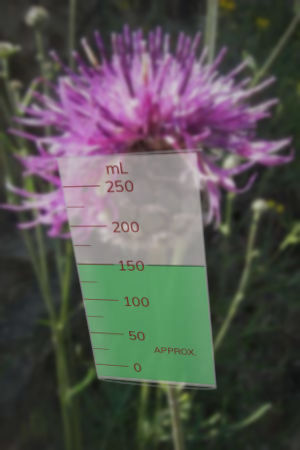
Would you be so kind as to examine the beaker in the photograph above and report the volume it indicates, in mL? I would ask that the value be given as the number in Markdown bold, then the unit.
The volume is **150** mL
